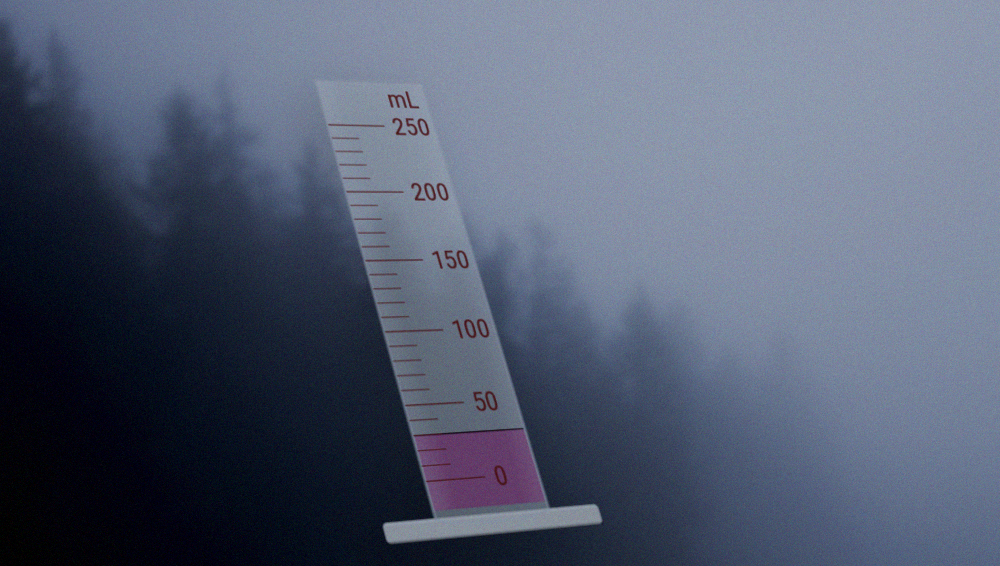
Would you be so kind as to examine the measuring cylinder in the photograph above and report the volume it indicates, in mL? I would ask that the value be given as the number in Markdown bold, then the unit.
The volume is **30** mL
